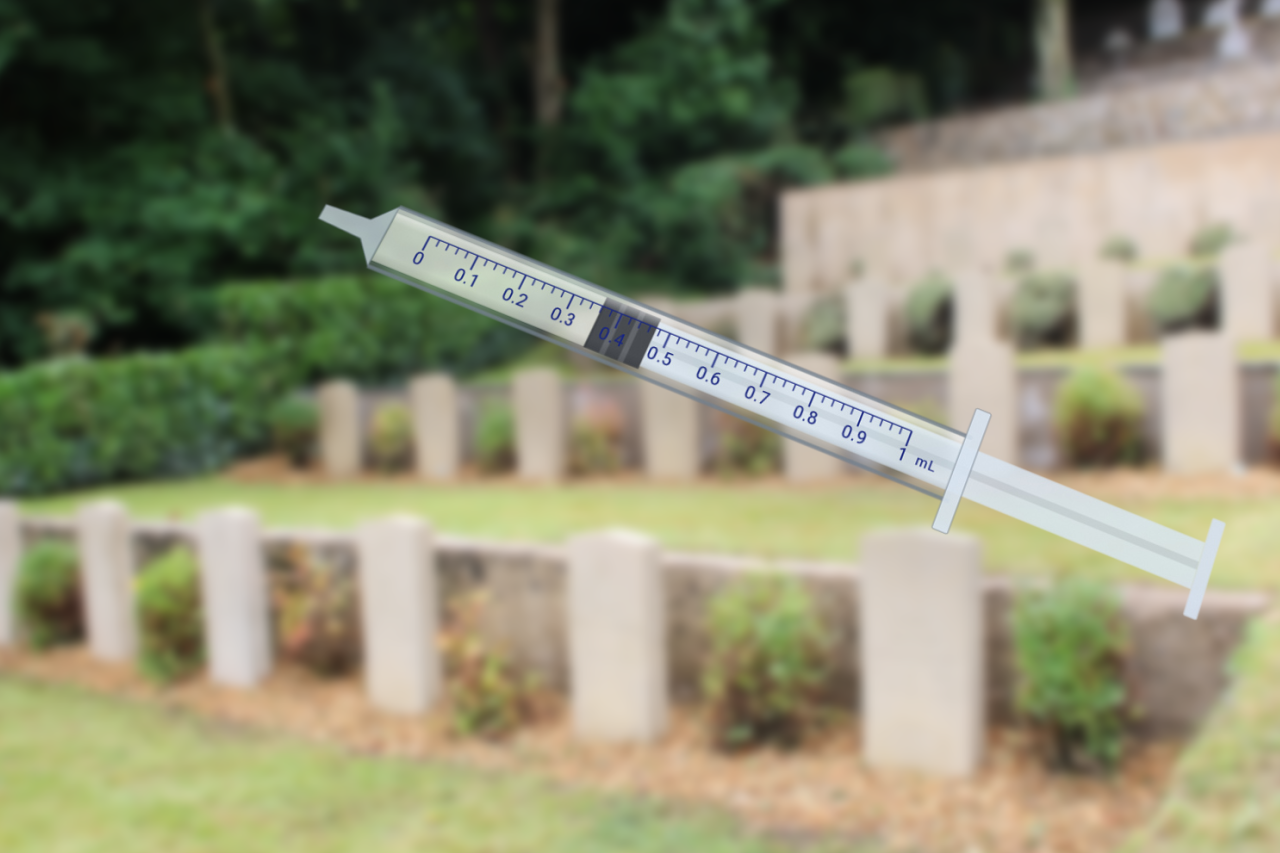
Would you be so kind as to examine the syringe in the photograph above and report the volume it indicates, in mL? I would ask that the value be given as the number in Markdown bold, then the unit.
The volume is **0.36** mL
